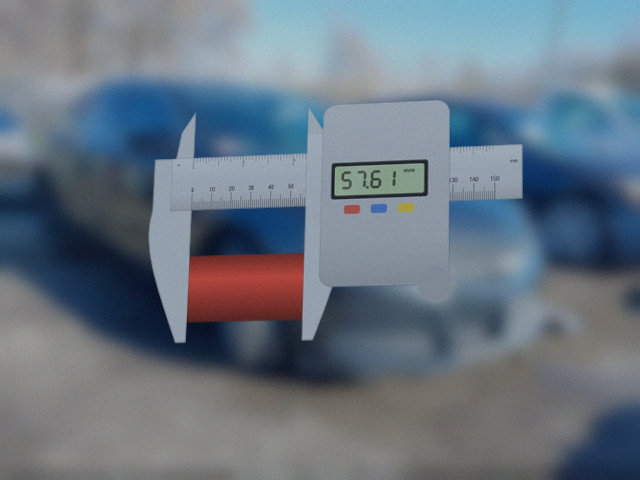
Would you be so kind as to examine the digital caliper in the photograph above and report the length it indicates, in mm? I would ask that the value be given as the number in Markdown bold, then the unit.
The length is **57.61** mm
